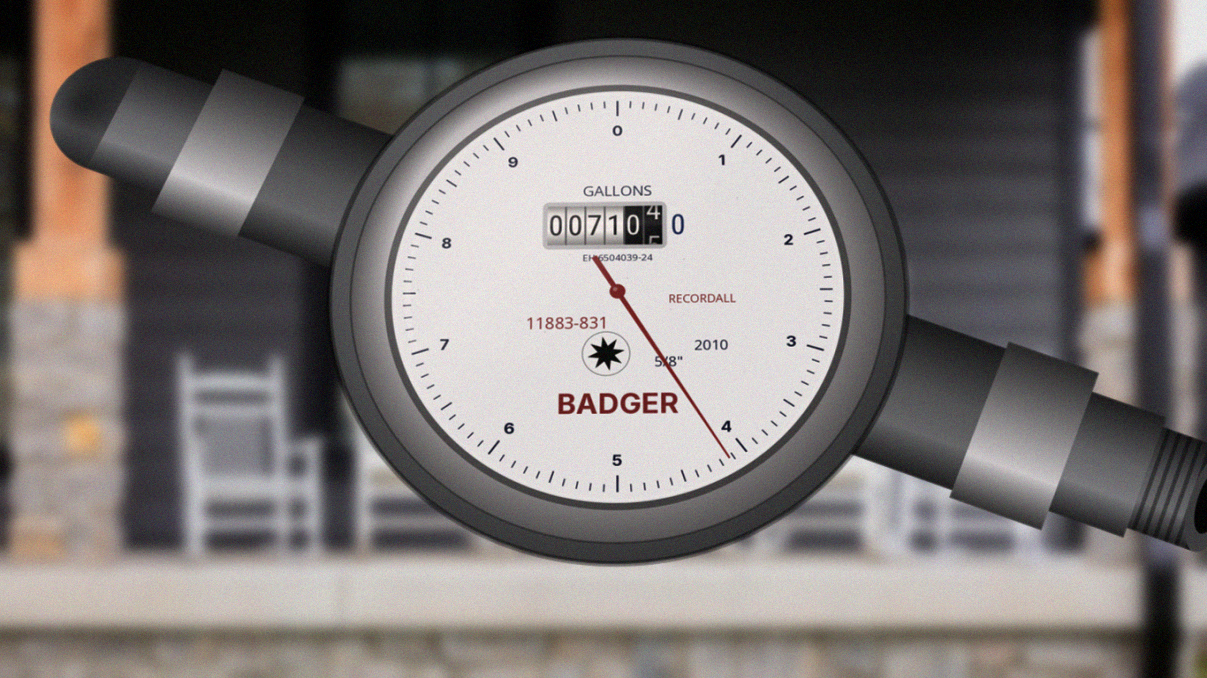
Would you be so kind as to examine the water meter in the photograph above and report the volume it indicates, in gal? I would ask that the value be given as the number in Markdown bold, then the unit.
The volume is **71044.1** gal
